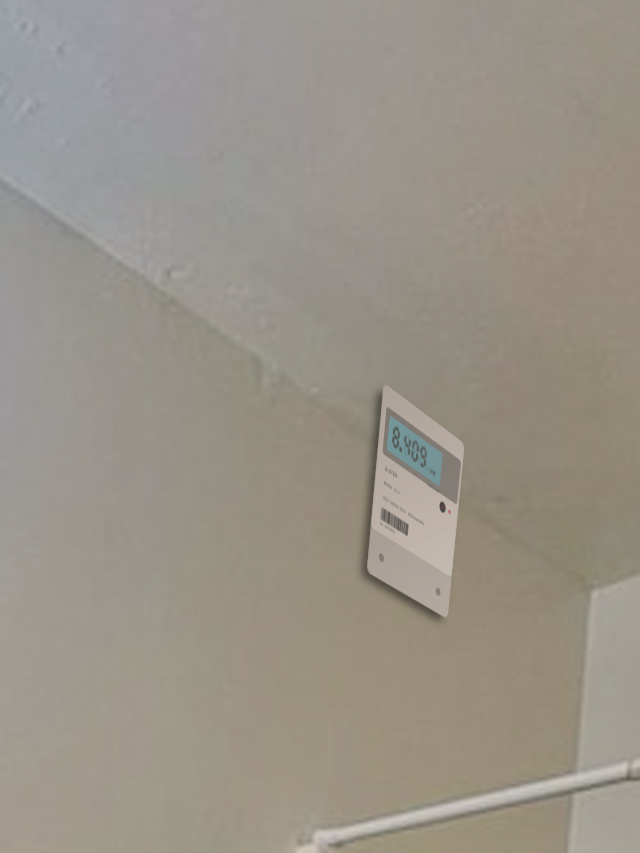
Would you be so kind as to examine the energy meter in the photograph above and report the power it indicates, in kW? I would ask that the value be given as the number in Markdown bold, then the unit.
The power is **8.409** kW
